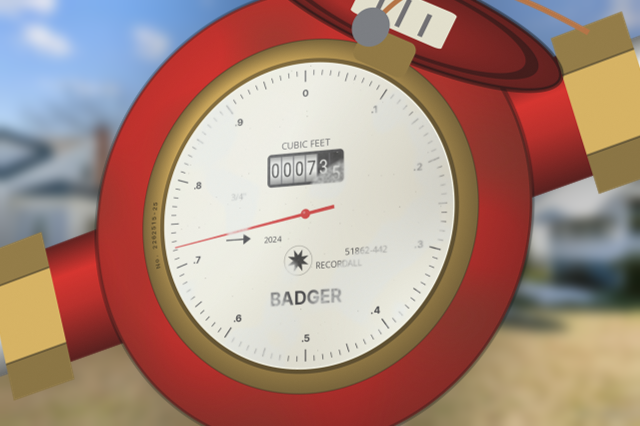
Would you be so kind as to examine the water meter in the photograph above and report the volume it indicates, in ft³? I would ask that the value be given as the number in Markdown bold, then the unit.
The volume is **734.72** ft³
